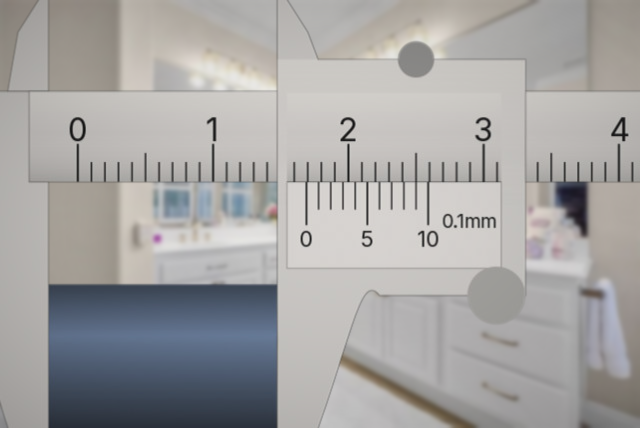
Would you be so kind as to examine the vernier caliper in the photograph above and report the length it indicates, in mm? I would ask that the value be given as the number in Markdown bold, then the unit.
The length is **16.9** mm
